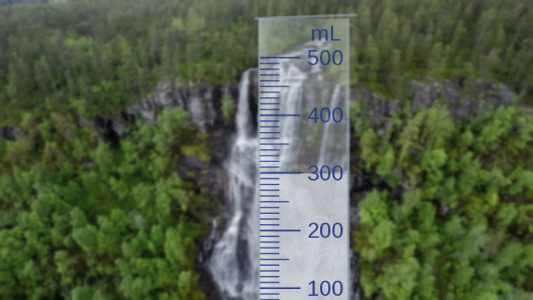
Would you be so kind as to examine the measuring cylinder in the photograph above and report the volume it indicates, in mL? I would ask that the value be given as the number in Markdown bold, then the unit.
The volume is **300** mL
